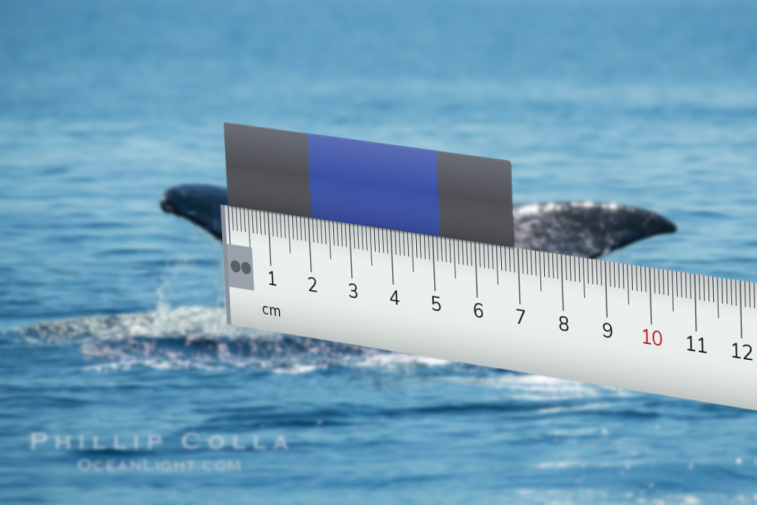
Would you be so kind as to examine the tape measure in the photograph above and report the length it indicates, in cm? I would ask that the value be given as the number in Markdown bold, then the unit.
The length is **6.9** cm
